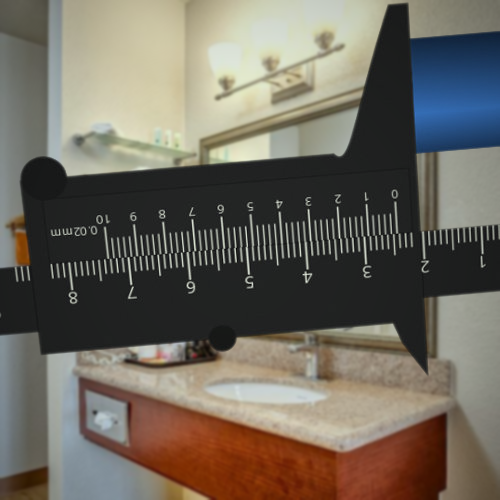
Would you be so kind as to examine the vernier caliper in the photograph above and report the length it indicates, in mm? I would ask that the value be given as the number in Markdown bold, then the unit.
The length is **24.4** mm
